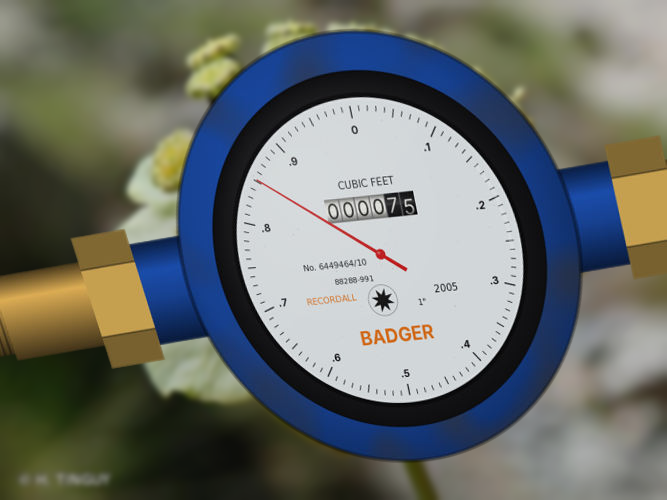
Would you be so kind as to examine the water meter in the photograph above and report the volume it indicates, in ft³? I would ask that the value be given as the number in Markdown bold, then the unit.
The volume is **74.85** ft³
